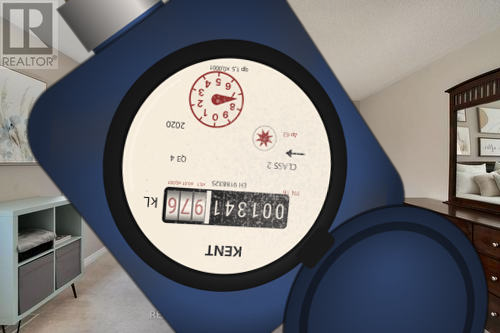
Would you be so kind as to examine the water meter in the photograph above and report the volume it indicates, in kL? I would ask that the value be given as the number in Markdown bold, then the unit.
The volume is **1341.9767** kL
